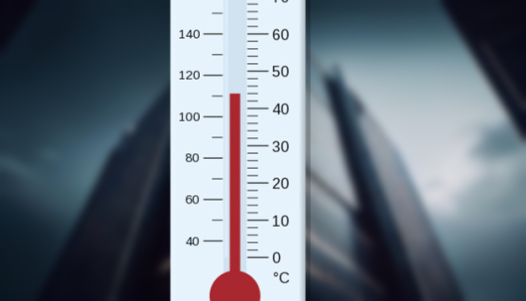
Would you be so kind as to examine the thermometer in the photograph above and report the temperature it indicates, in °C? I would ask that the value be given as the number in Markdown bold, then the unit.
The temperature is **44** °C
